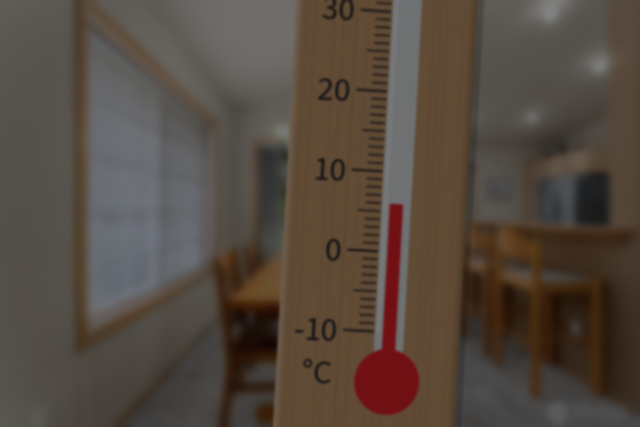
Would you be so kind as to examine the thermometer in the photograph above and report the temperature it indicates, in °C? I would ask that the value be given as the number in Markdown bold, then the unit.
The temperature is **6** °C
